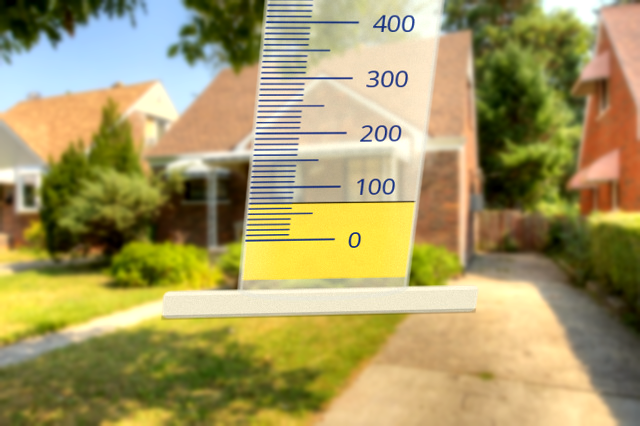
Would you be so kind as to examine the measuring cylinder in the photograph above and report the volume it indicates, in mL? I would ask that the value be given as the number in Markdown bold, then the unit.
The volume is **70** mL
